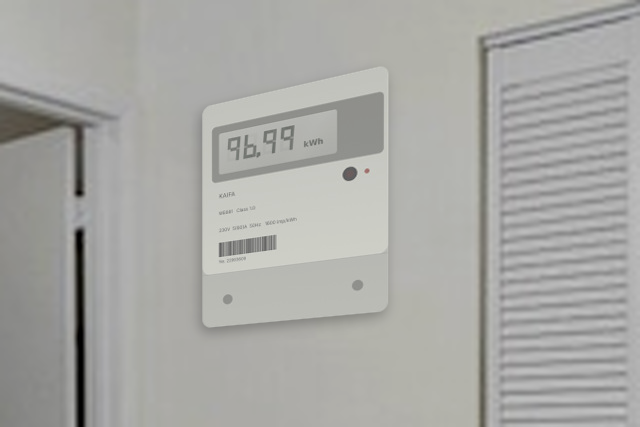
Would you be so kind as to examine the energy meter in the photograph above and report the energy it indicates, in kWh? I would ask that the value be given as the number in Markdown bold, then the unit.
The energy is **96.99** kWh
